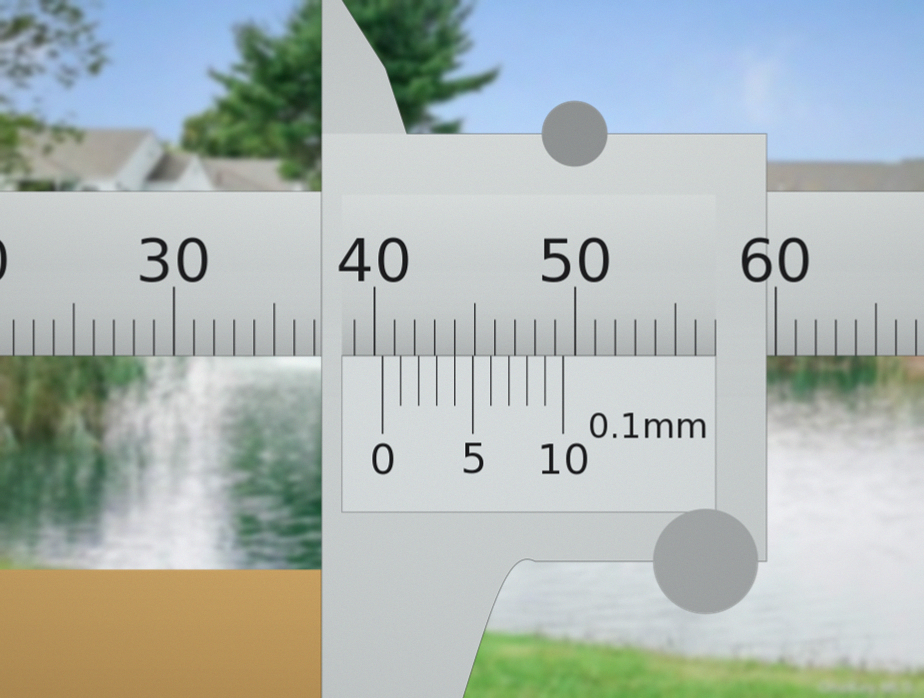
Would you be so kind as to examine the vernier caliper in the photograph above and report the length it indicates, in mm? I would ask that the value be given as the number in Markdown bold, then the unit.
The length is **40.4** mm
